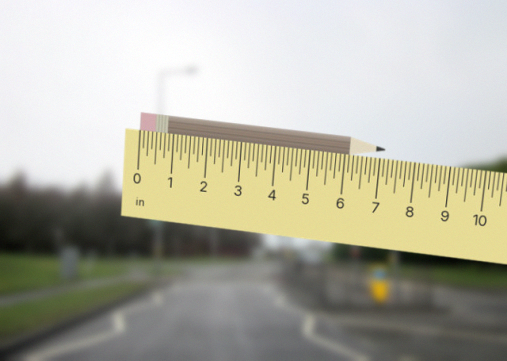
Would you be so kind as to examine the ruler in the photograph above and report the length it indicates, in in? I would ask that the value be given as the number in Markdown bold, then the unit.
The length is **7.125** in
